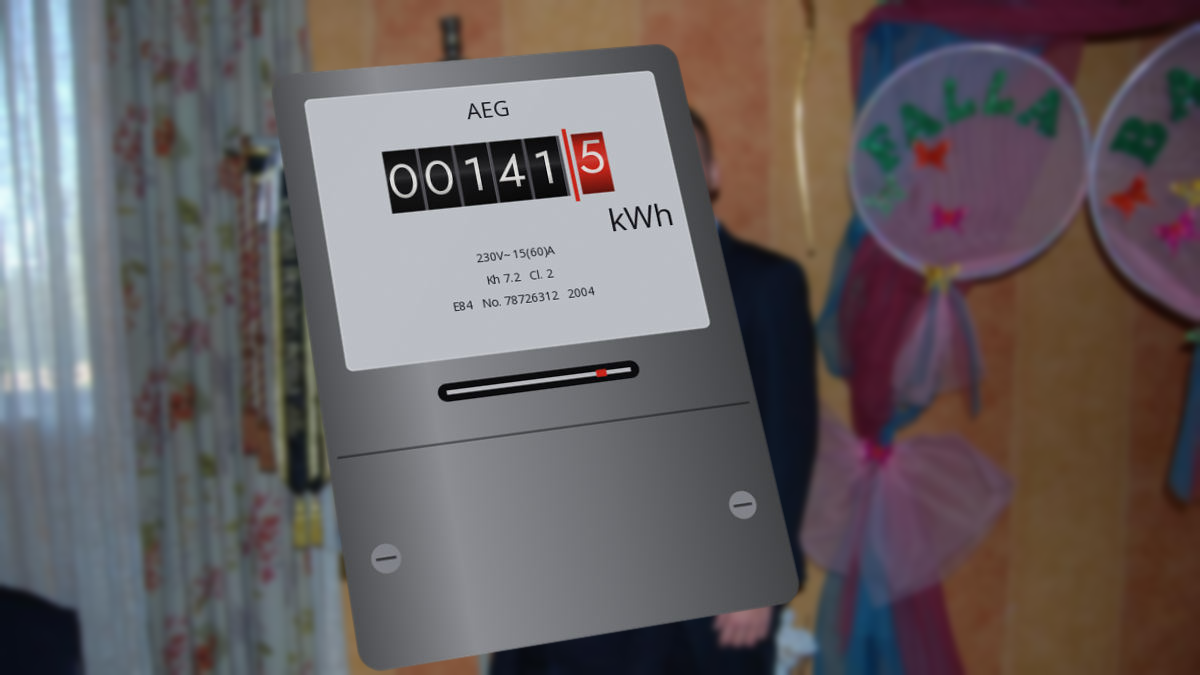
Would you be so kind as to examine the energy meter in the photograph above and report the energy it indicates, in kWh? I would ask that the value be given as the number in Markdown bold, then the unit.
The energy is **141.5** kWh
